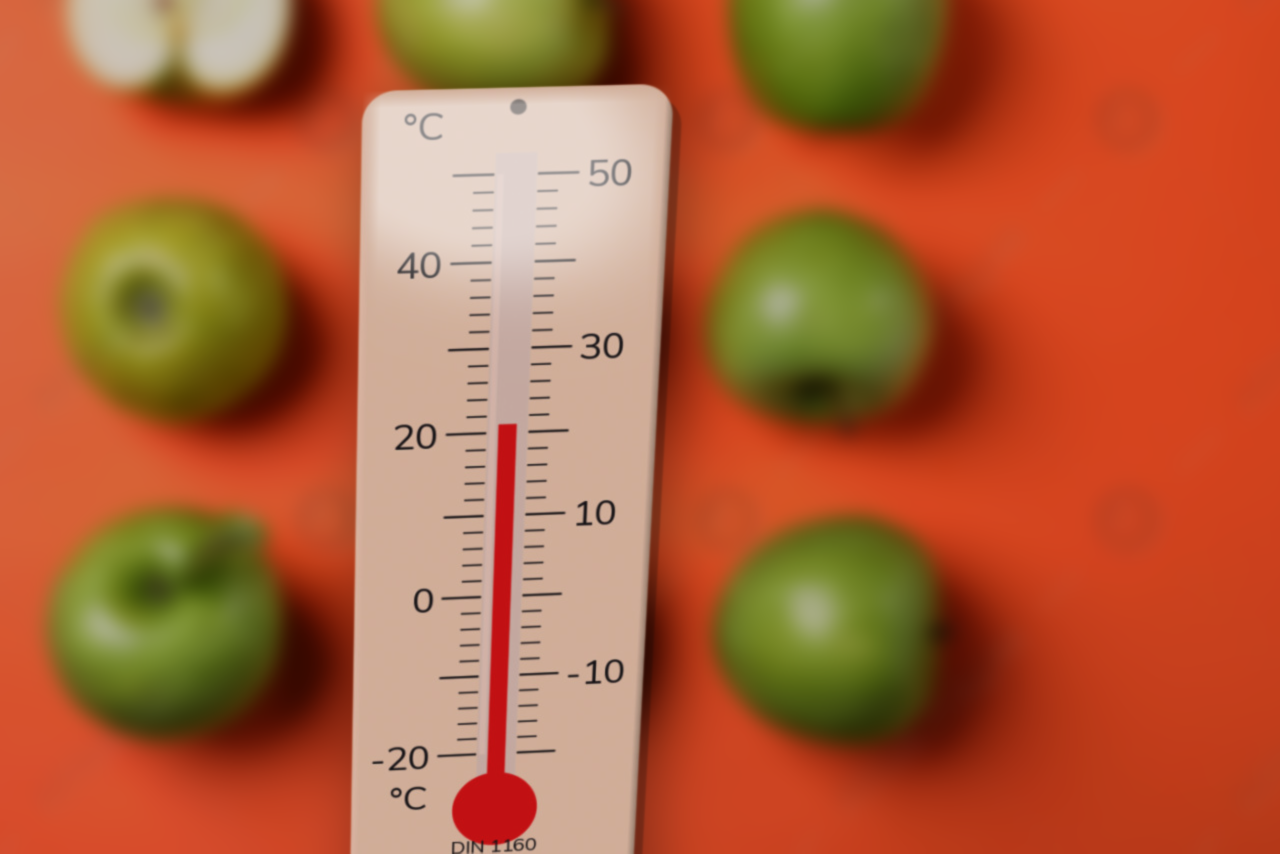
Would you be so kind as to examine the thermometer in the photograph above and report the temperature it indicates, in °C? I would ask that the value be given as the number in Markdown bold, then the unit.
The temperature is **21** °C
